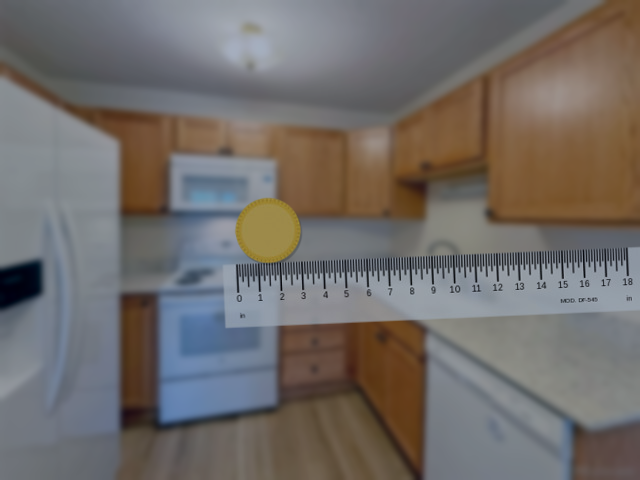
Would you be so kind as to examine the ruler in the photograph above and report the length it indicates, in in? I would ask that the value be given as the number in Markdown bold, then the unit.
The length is **3** in
